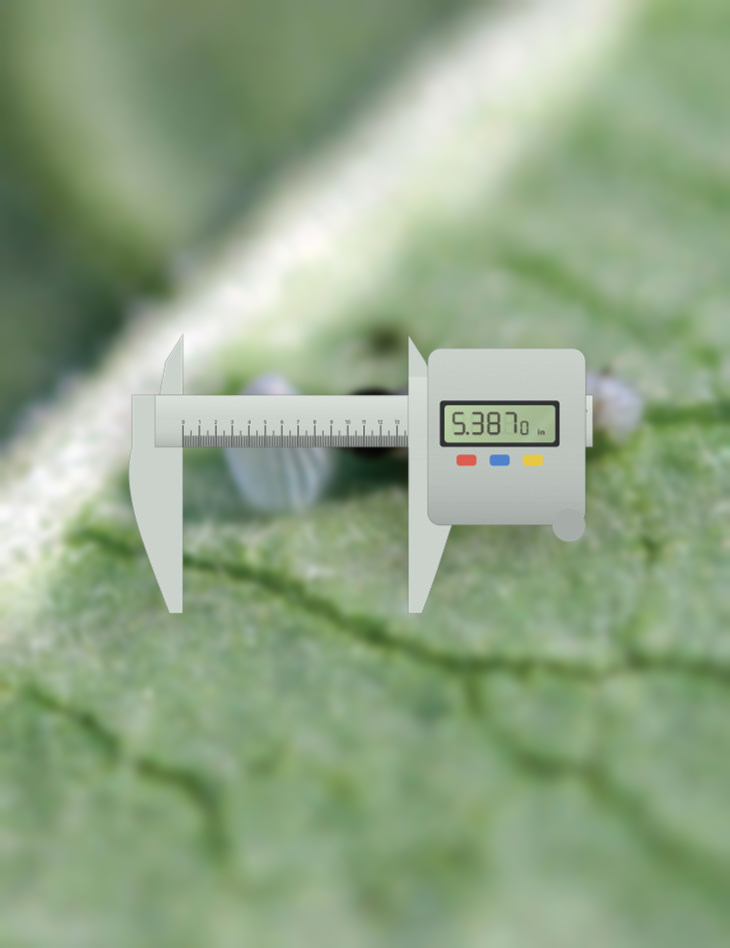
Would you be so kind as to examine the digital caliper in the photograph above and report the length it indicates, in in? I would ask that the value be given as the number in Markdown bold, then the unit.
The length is **5.3870** in
